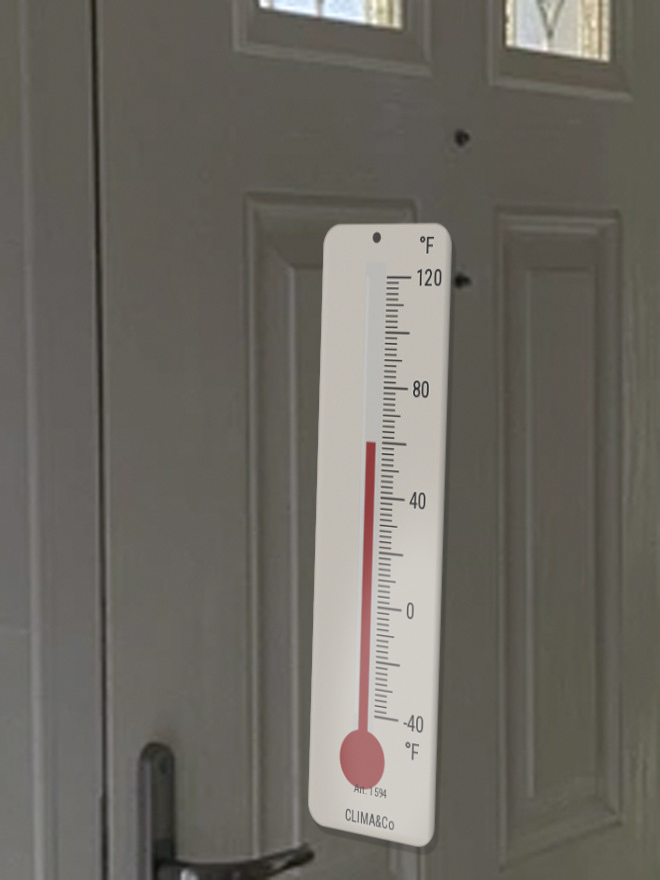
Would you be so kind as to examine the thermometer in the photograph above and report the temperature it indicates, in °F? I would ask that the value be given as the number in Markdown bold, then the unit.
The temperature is **60** °F
